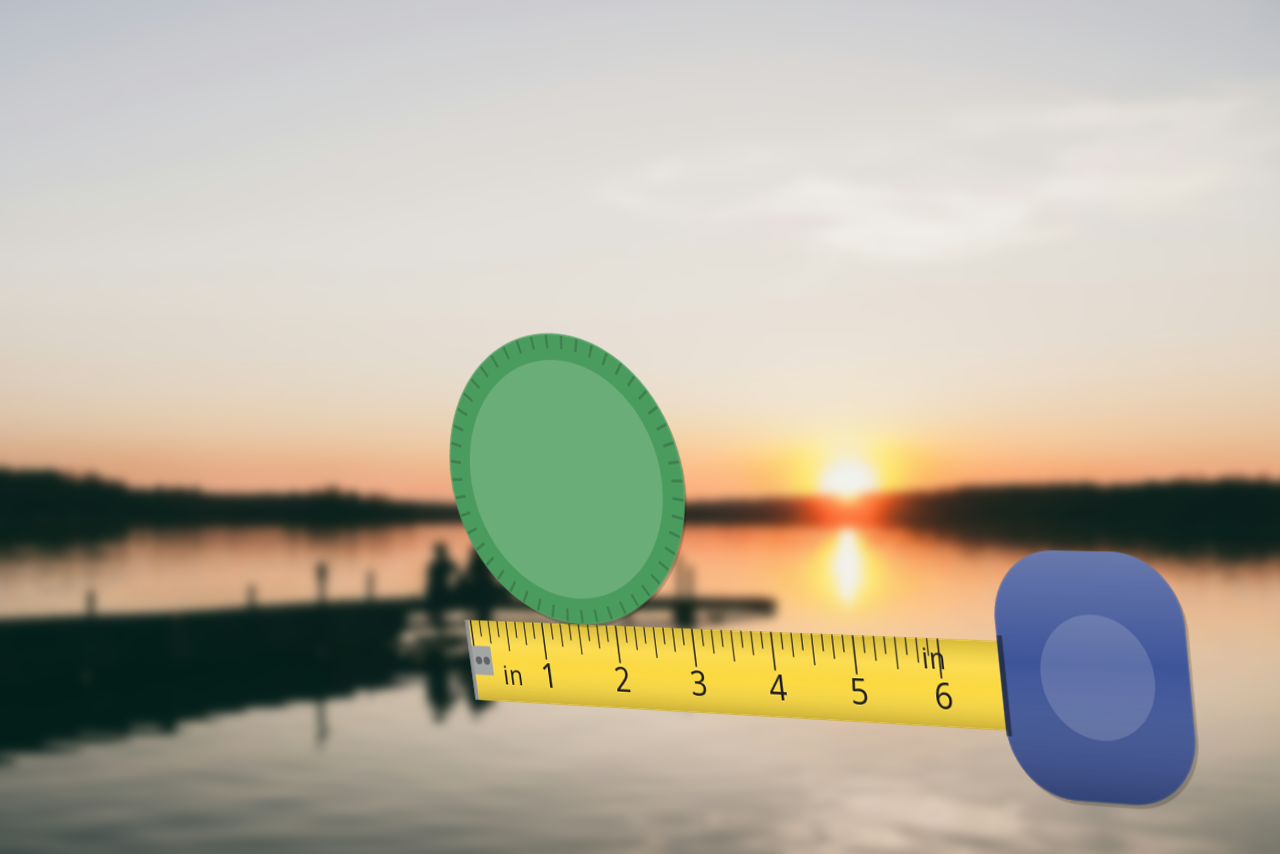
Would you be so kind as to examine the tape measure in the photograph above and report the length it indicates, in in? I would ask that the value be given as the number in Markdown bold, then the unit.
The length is **3.125** in
